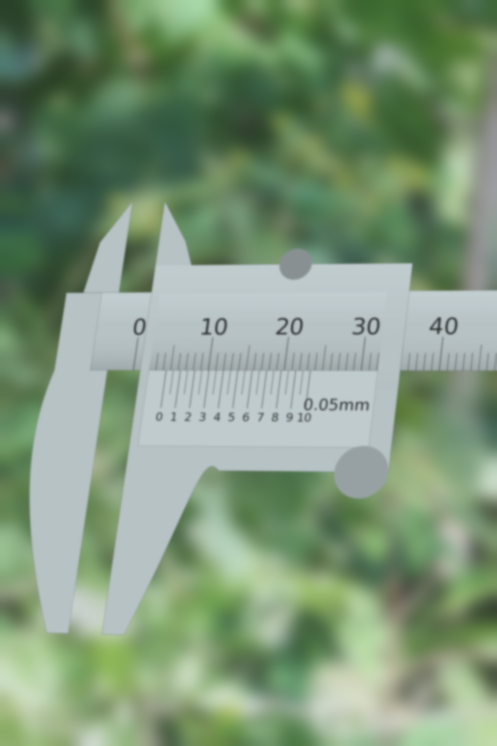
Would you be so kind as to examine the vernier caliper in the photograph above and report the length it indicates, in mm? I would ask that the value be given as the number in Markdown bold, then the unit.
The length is **4.4** mm
